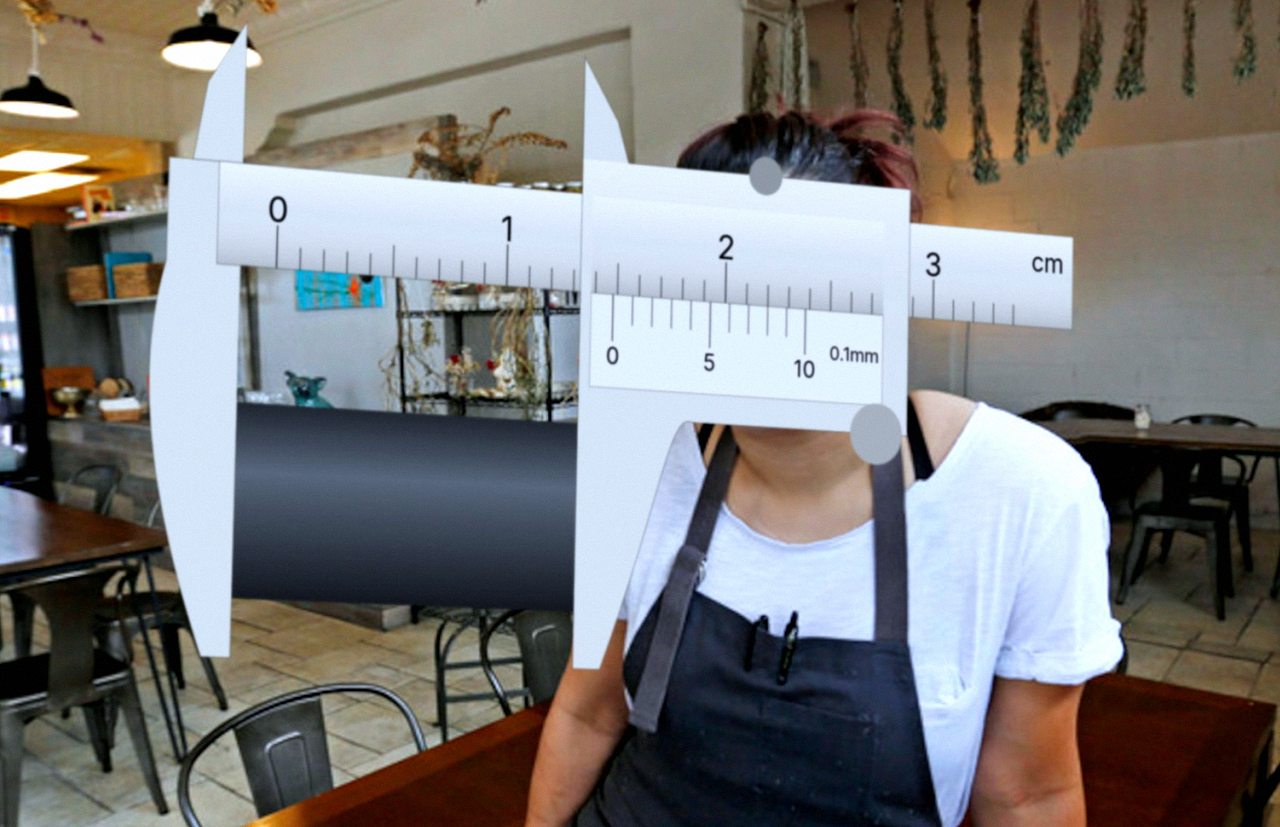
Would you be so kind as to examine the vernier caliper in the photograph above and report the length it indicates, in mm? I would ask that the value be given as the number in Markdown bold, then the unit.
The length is **14.8** mm
